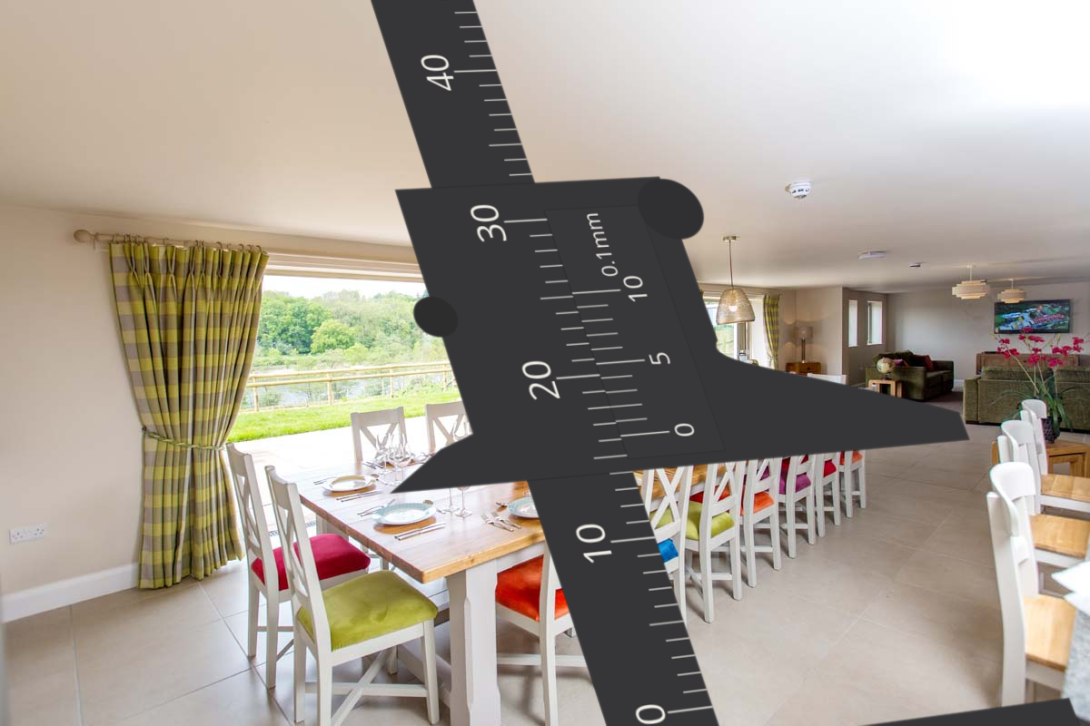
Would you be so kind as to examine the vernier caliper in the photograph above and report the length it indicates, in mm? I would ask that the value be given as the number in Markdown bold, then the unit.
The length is **16.2** mm
